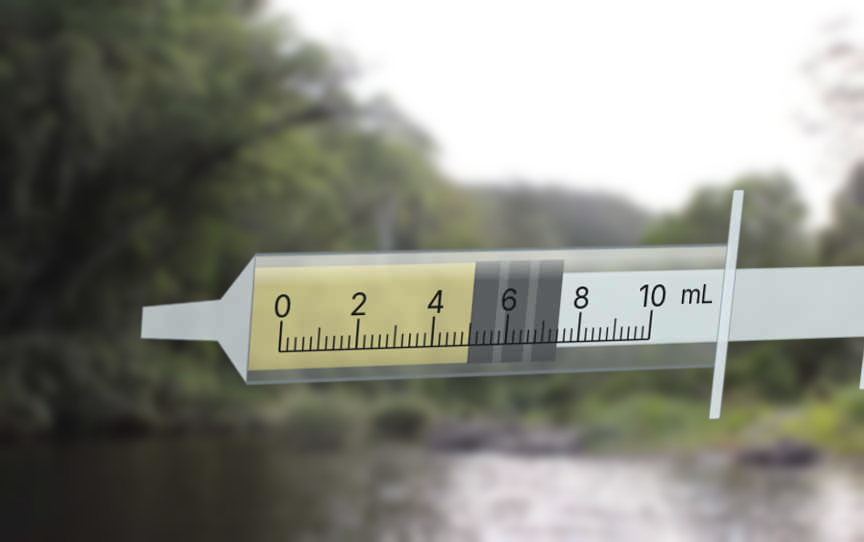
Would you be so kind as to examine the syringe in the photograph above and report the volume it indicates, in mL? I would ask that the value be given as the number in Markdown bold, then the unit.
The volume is **5** mL
